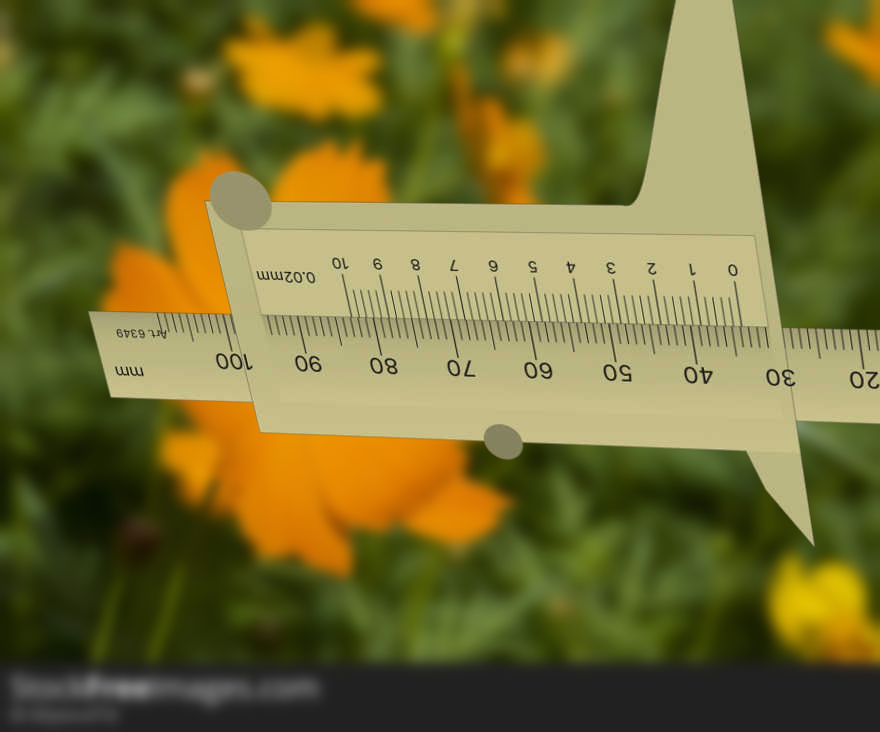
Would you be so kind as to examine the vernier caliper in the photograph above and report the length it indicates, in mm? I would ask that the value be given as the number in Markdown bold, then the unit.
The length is **33.8** mm
